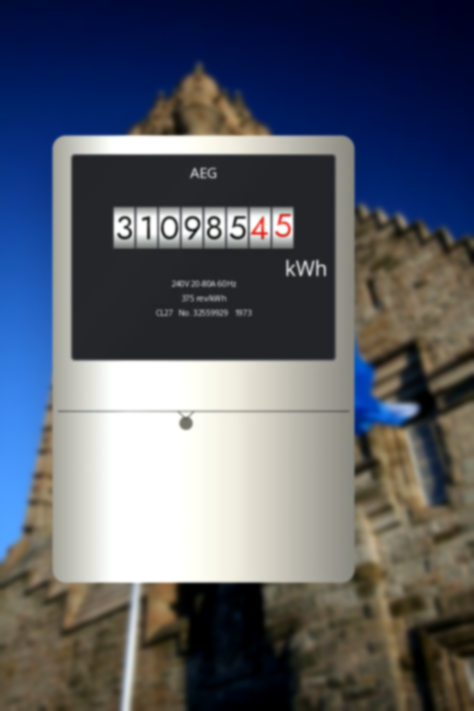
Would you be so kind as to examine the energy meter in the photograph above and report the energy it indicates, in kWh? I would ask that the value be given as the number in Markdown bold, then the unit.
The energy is **310985.45** kWh
